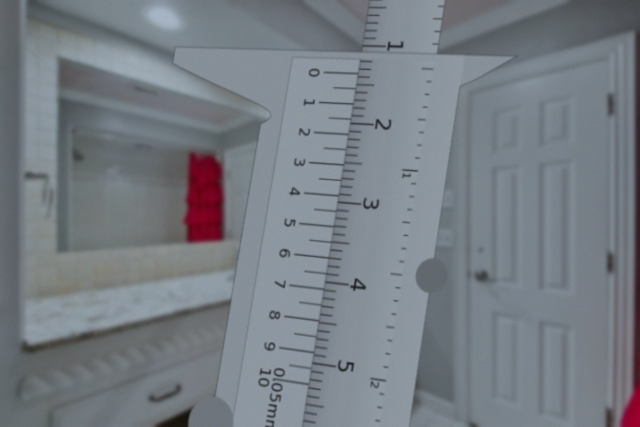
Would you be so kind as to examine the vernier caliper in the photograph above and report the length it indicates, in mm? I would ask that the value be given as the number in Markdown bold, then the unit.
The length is **13.6** mm
